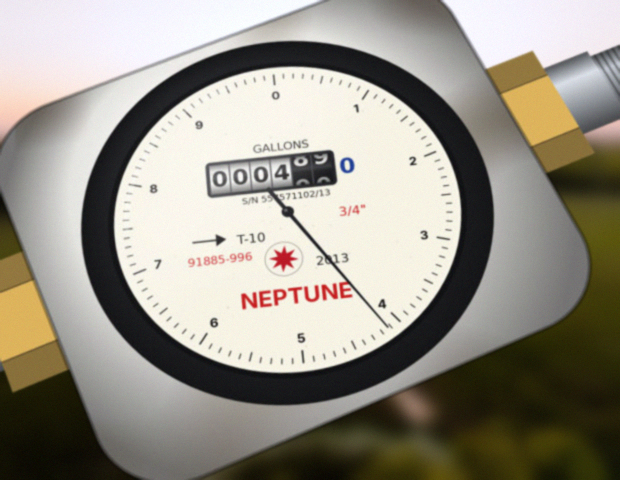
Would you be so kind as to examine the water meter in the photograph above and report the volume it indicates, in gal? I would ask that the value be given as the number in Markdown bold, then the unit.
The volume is **4894.1** gal
